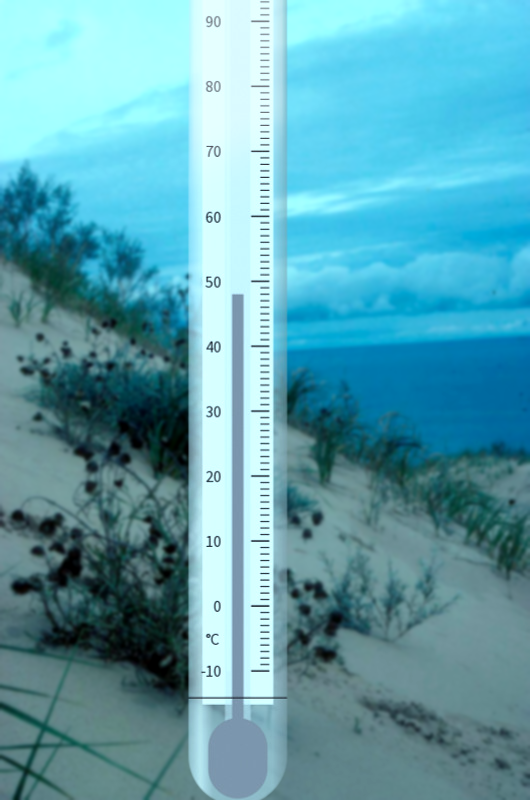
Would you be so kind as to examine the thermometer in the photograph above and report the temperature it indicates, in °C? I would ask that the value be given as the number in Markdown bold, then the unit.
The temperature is **48** °C
